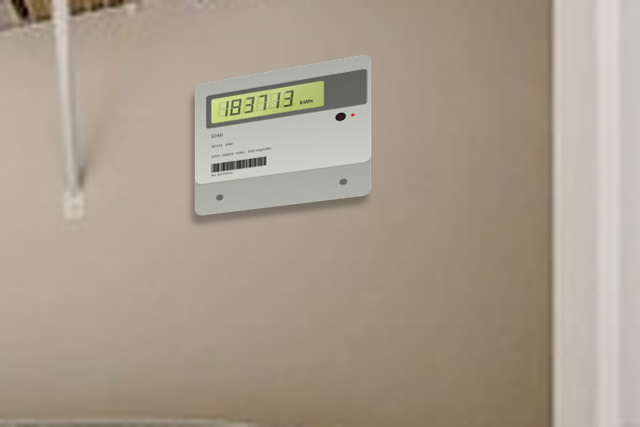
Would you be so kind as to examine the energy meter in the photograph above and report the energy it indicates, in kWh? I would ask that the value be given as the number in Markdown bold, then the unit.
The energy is **183713** kWh
